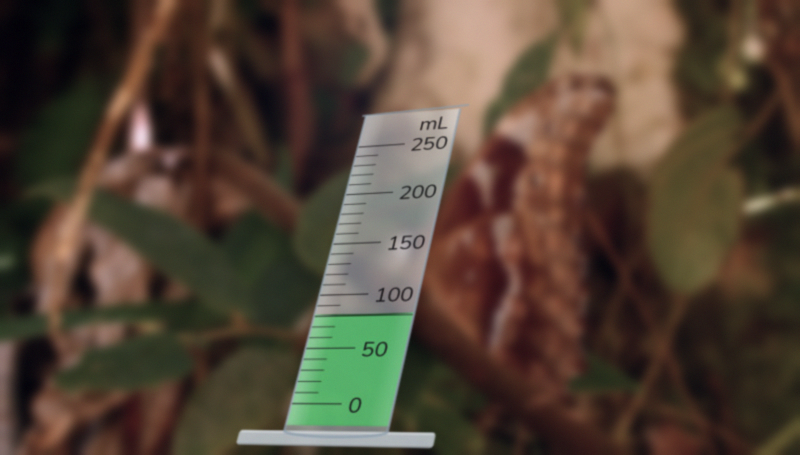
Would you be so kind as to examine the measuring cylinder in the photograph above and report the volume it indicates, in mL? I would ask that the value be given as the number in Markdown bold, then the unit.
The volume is **80** mL
